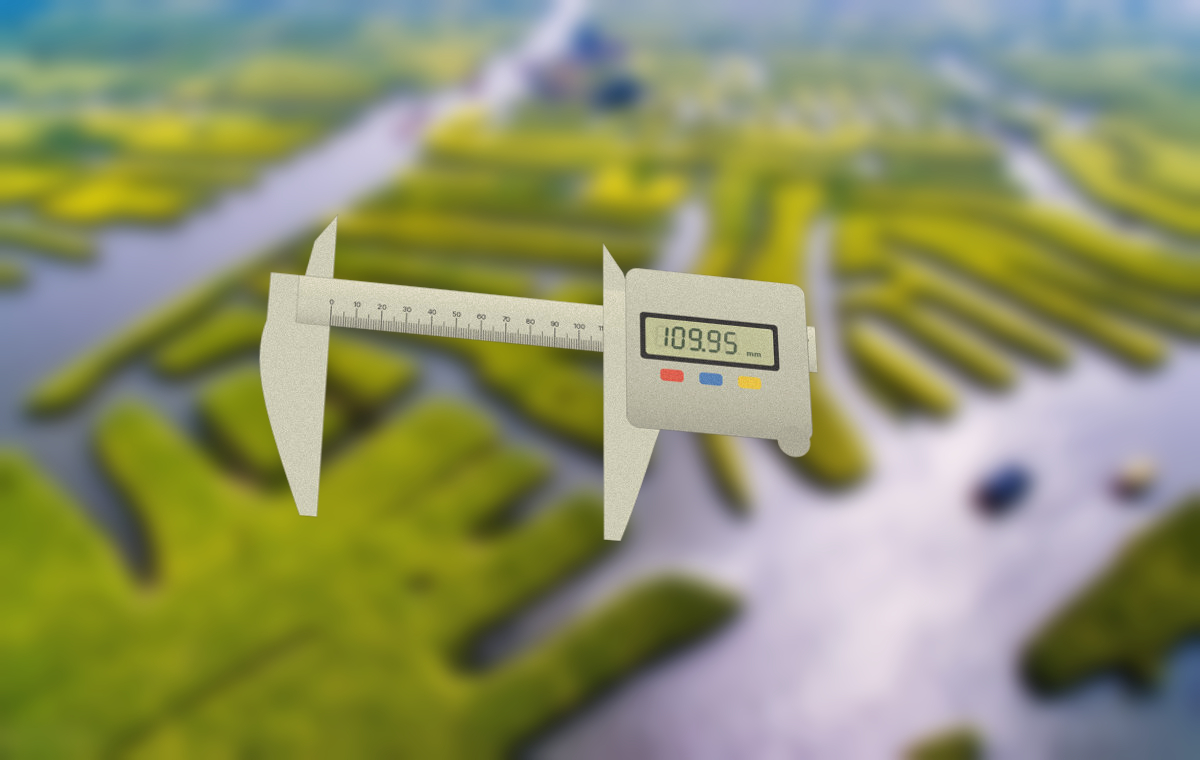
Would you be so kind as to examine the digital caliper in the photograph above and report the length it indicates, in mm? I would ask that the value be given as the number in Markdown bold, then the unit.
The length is **109.95** mm
